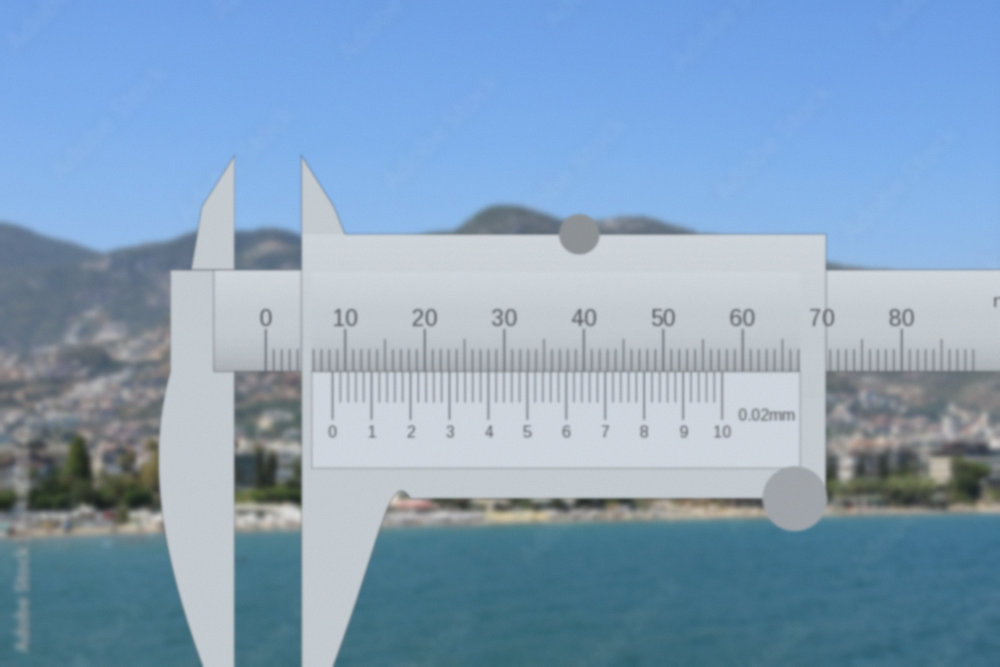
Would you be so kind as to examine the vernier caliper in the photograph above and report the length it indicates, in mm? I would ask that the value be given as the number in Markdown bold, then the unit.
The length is **8.4** mm
